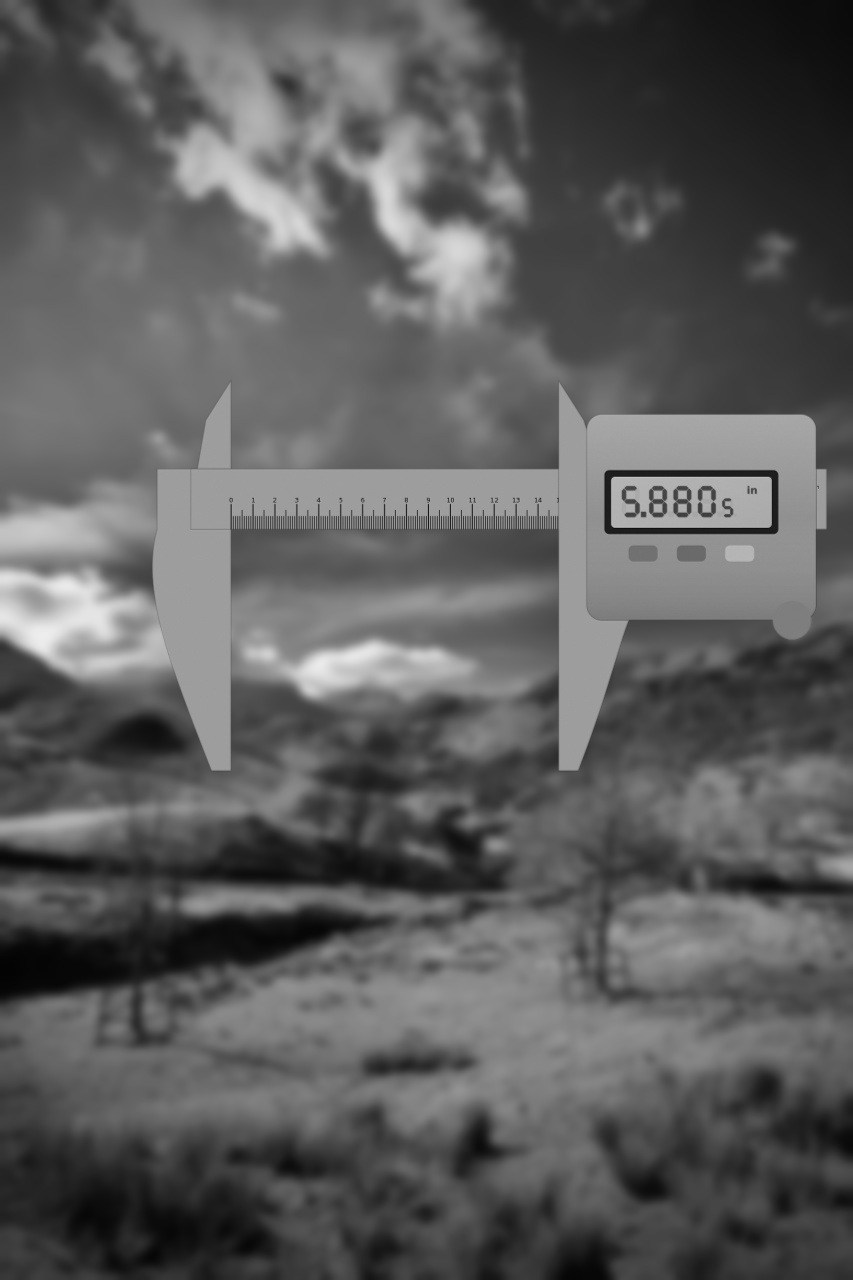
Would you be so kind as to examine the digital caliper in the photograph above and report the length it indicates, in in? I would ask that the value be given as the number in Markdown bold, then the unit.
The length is **5.8805** in
